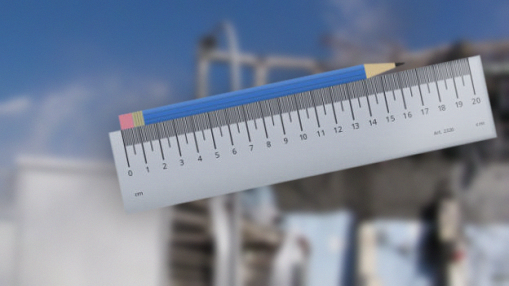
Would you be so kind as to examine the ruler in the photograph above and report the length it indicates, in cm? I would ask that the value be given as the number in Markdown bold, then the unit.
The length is **16.5** cm
